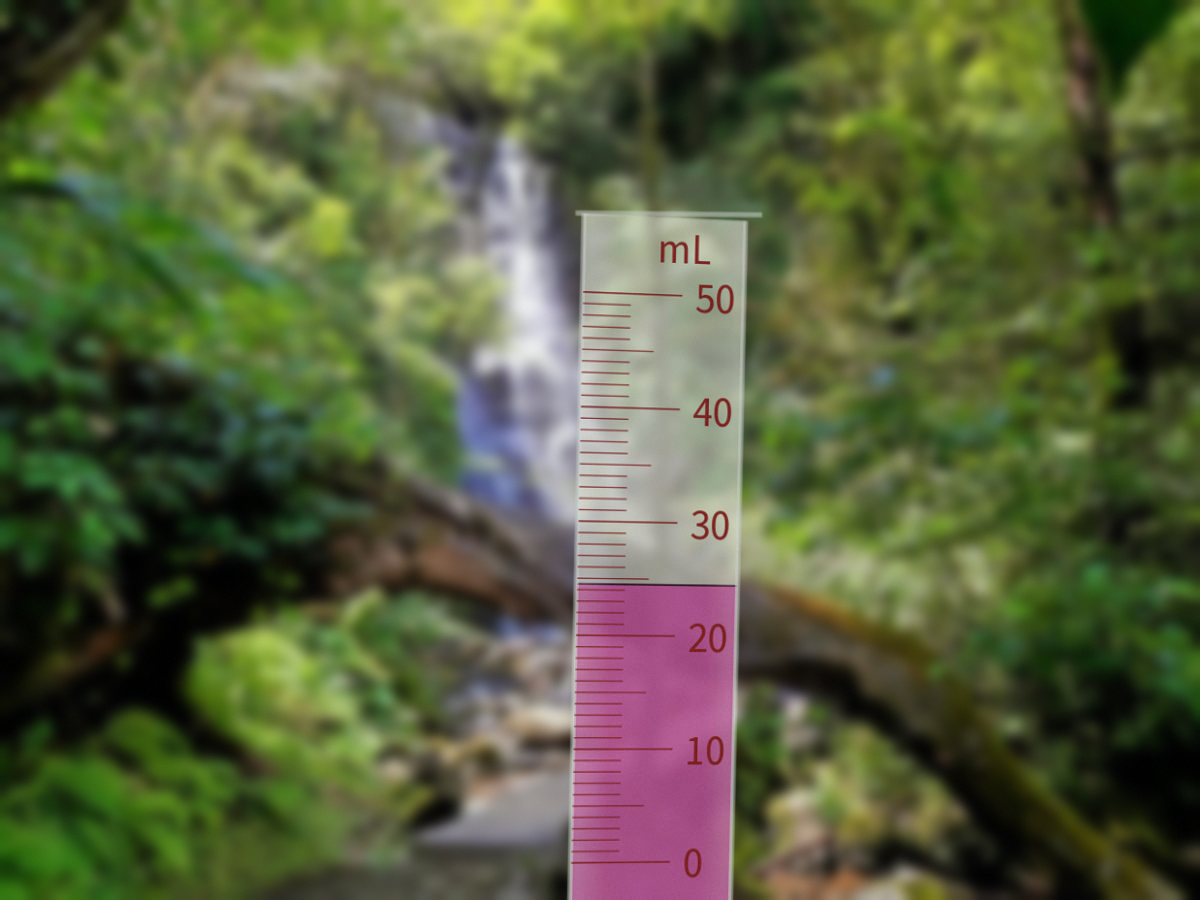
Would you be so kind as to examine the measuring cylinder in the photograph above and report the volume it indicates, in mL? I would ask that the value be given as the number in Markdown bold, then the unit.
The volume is **24.5** mL
